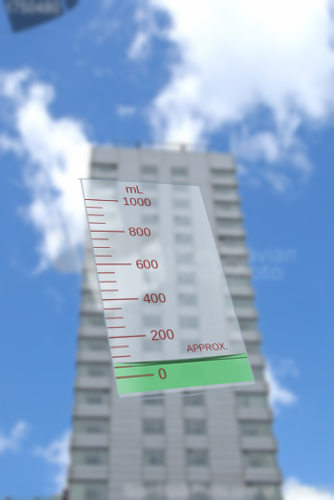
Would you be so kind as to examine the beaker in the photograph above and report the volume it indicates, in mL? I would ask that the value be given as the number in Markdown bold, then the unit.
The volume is **50** mL
